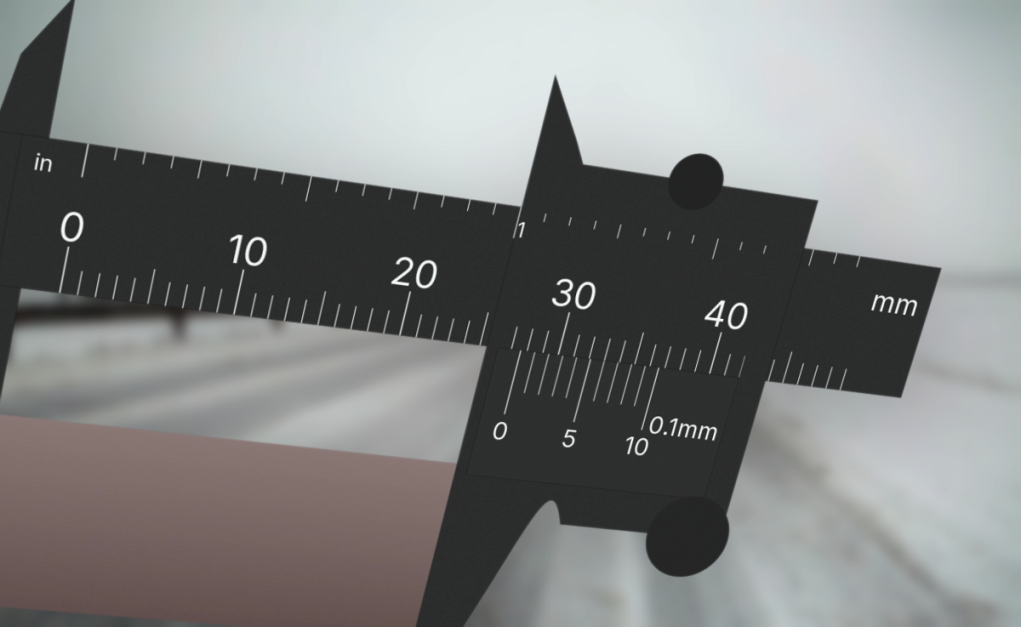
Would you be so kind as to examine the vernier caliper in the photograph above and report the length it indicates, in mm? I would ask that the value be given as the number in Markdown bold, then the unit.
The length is **27.6** mm
